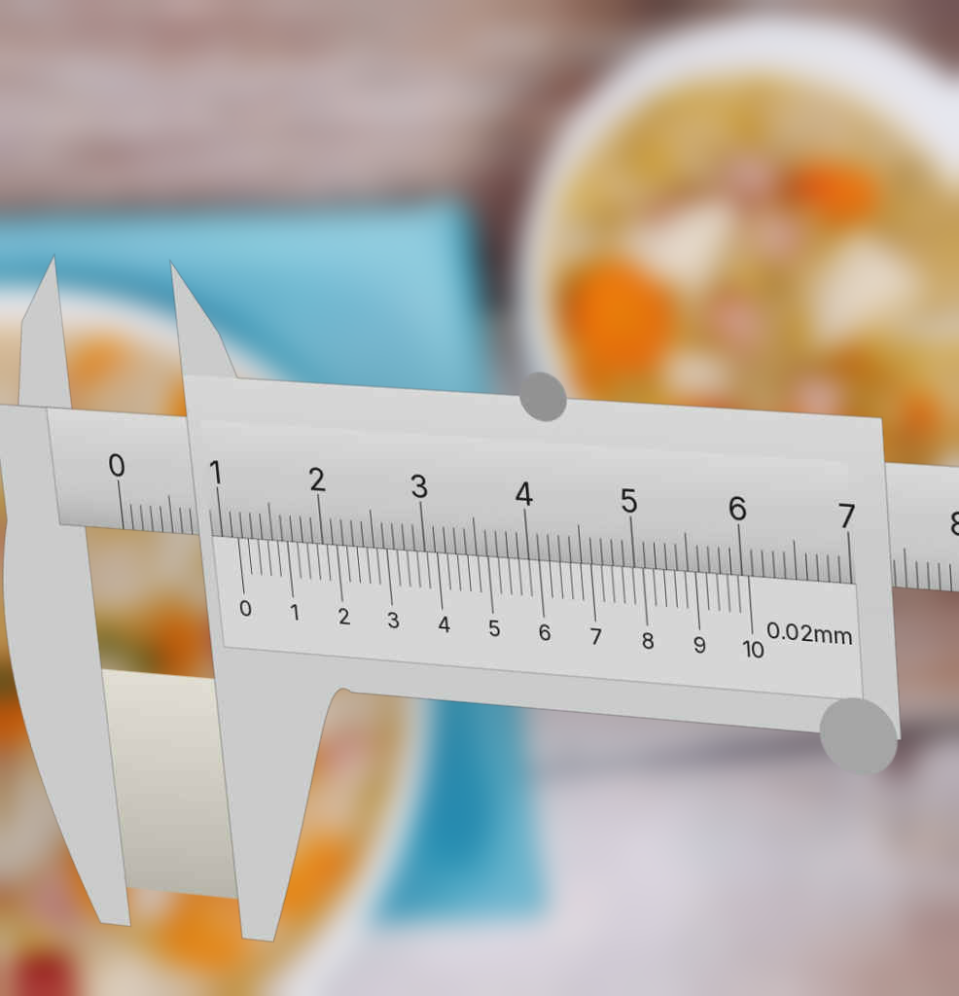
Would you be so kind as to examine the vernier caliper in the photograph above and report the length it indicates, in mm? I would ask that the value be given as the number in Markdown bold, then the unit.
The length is **11.6** mm
